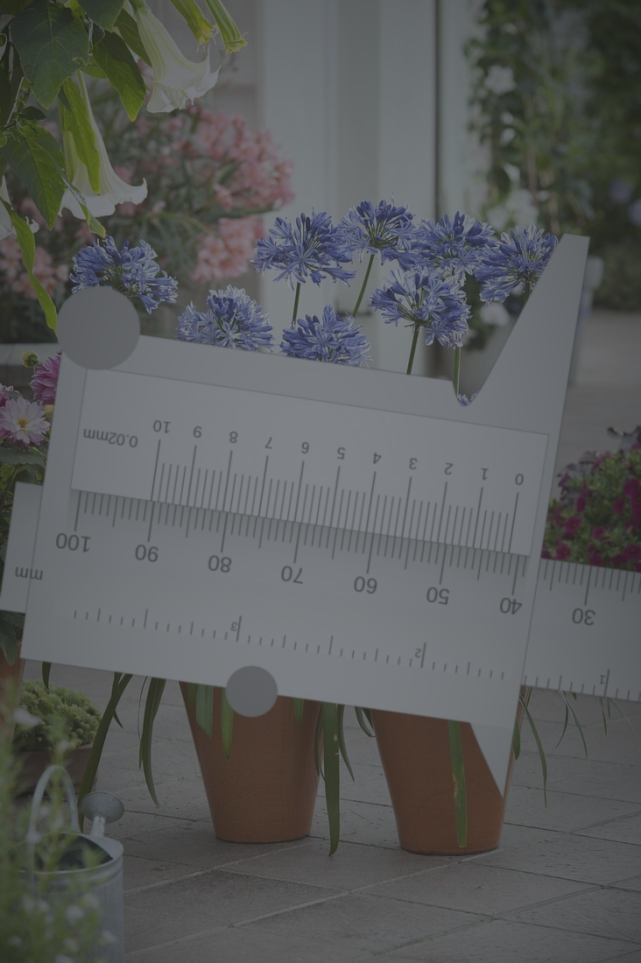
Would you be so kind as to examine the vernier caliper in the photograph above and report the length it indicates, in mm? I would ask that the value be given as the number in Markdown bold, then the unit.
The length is **41.4** mm
